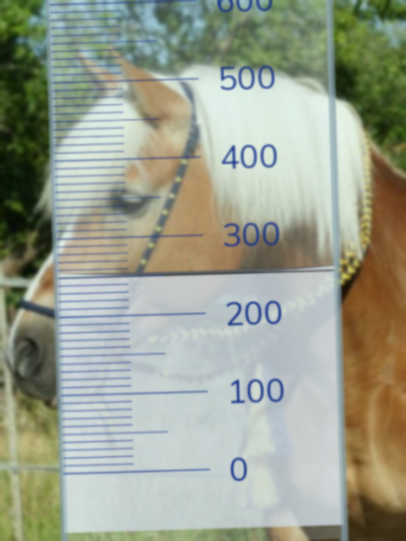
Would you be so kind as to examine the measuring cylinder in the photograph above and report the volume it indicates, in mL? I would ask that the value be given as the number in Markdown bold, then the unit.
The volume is **250** mL
